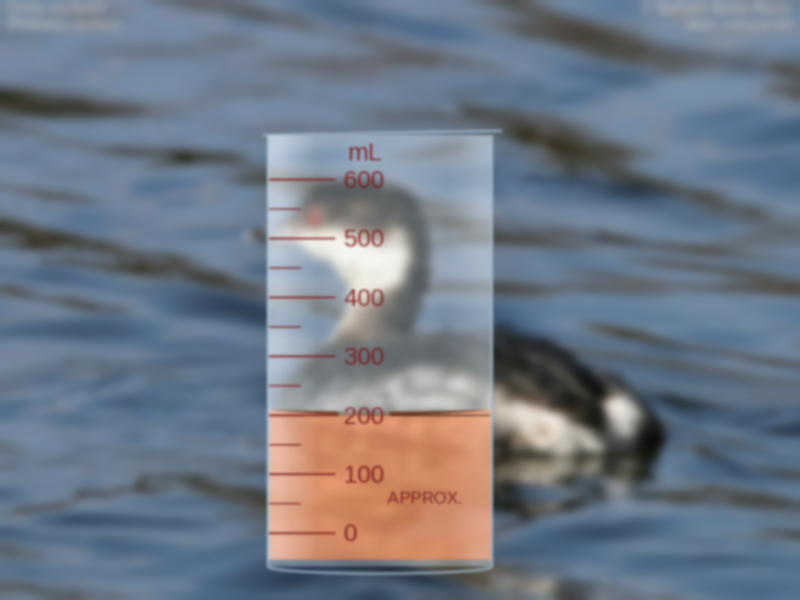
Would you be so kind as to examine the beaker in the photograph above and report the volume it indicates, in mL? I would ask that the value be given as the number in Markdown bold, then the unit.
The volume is **200** mL
